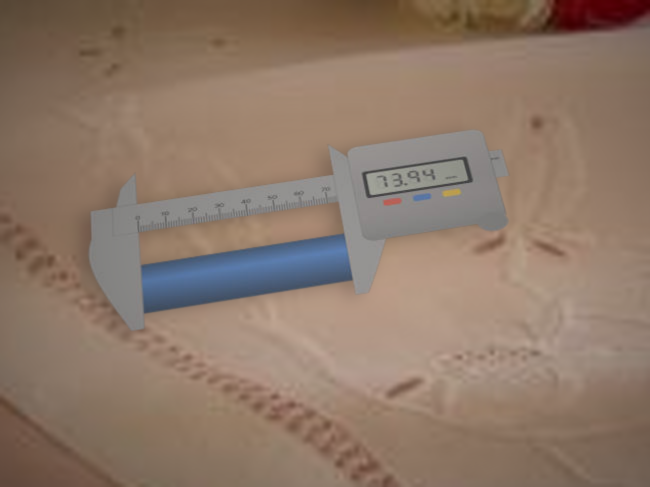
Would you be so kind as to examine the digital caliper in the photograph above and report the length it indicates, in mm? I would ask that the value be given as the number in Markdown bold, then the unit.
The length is **73.94** mm
